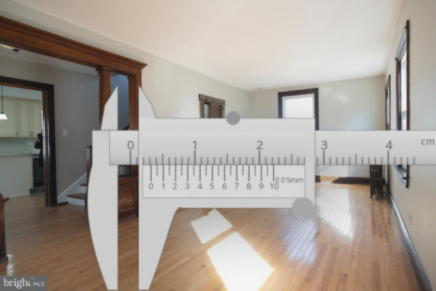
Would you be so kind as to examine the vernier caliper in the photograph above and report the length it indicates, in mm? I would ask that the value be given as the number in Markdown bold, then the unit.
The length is **3.2** mm
